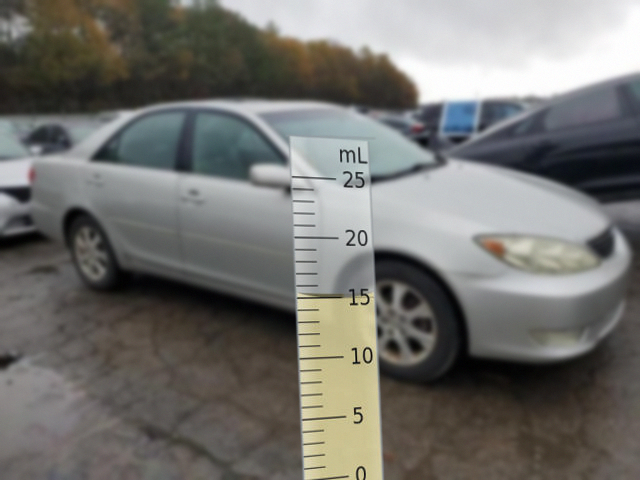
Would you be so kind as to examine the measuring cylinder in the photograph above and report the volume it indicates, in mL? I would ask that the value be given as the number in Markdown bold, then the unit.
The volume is **15** mL
